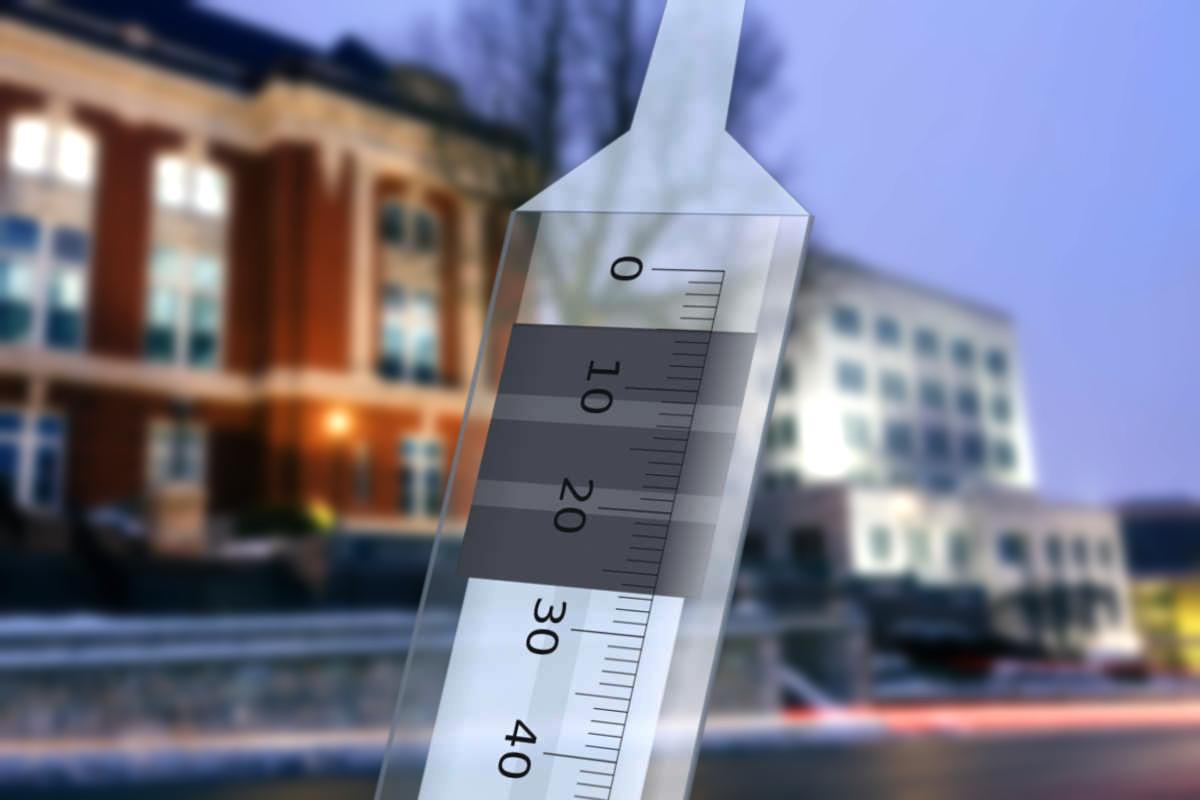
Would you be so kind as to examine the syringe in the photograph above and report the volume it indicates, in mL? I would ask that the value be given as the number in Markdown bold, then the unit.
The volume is **5** mL
